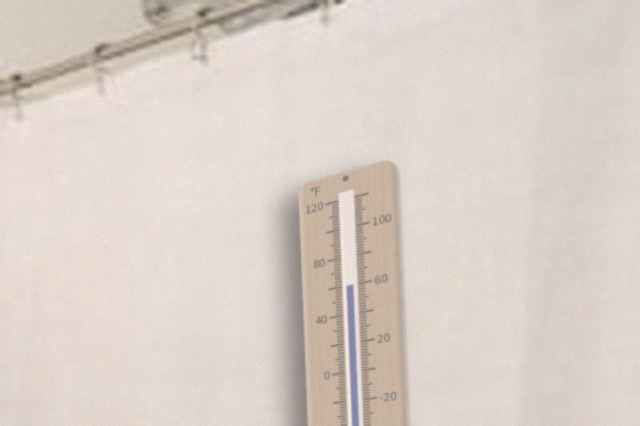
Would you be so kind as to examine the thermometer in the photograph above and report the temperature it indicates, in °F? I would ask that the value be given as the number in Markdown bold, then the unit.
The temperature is **60** °F
